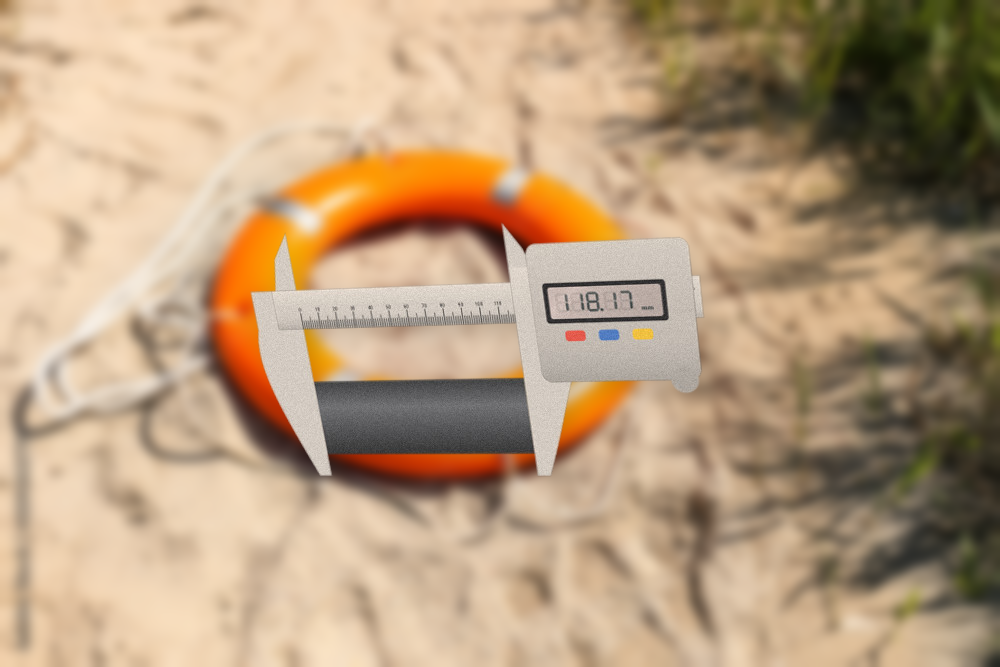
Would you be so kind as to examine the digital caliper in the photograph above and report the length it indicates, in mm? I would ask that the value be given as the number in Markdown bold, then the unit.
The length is **118.17** mm
